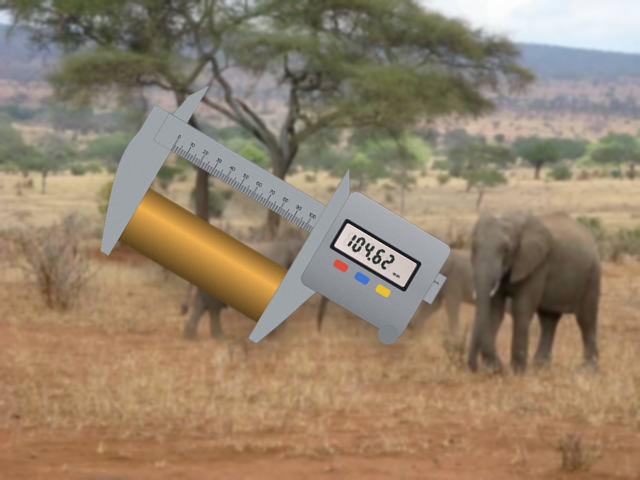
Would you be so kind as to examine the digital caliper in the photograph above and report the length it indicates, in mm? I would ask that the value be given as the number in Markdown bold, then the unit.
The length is **104.62** mm
